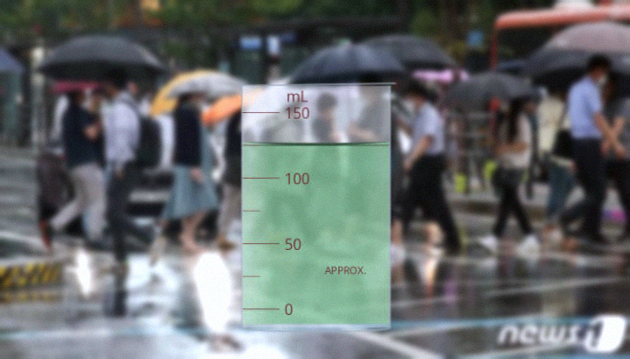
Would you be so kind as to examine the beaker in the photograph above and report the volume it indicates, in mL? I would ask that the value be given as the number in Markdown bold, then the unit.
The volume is **125** mL
